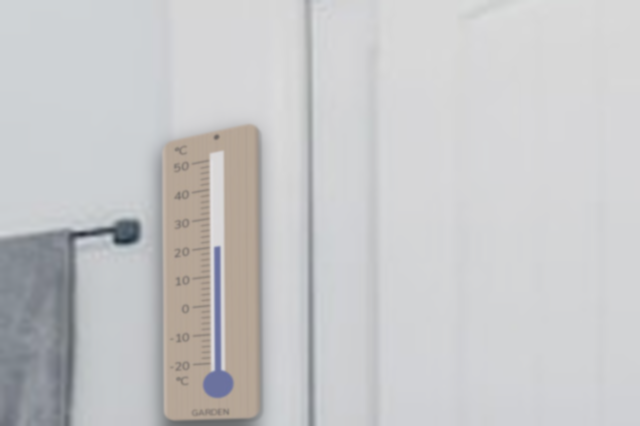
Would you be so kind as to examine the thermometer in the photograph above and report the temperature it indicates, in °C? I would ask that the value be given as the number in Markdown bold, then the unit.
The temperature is **20** °C
